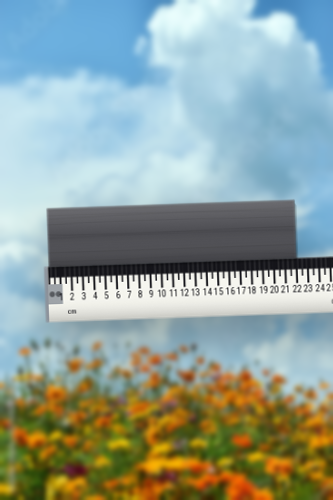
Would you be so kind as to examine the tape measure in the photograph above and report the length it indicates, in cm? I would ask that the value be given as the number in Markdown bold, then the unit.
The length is **22** cm
